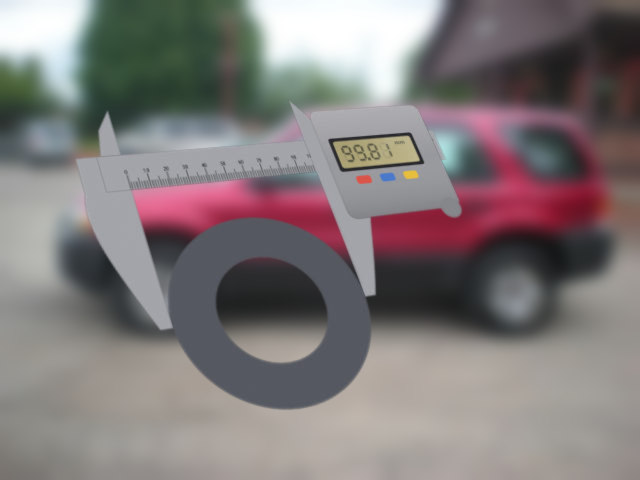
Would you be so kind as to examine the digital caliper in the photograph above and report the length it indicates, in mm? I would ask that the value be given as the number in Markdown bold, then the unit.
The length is **99.81** mm
